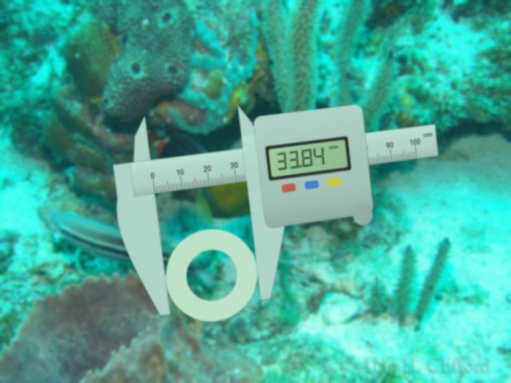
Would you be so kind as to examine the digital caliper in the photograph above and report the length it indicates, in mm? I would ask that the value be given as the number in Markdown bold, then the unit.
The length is **33.84** mm
